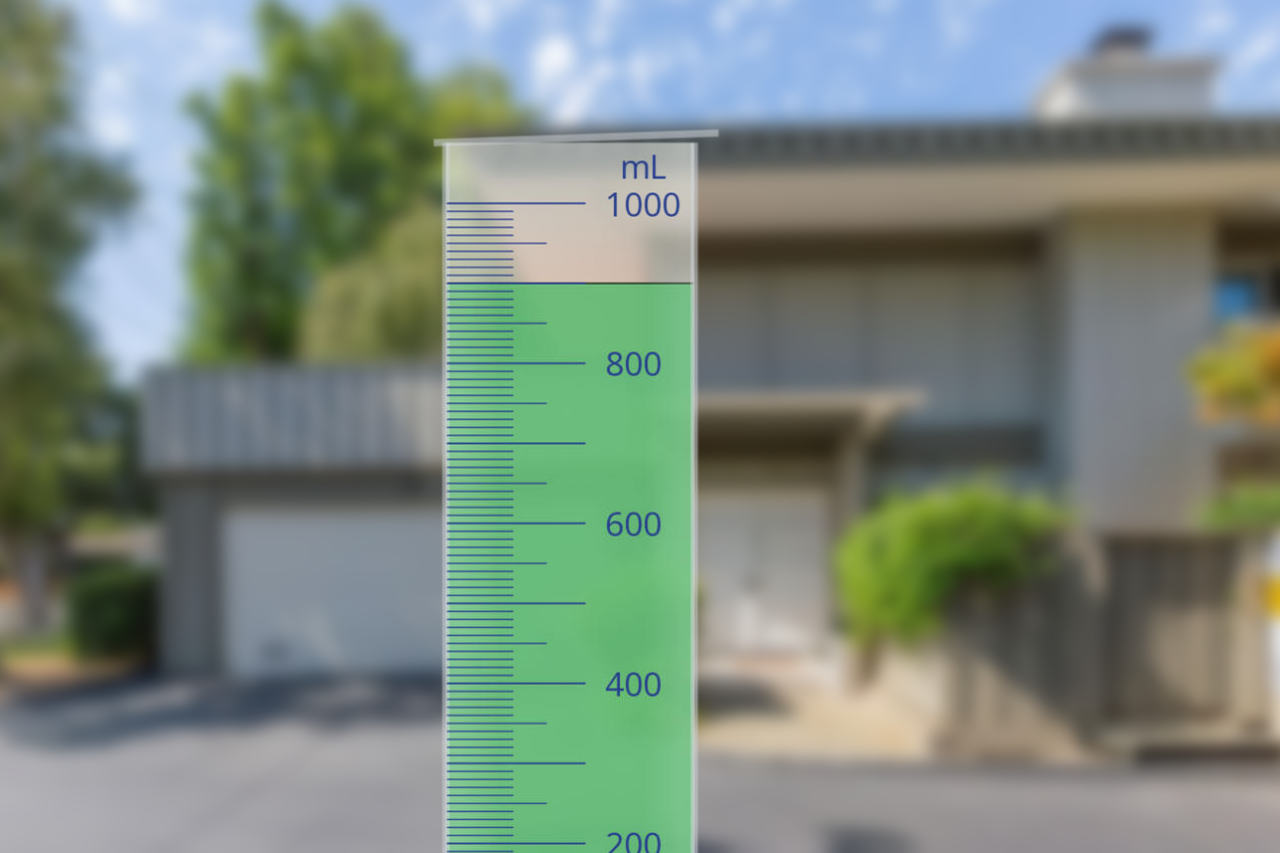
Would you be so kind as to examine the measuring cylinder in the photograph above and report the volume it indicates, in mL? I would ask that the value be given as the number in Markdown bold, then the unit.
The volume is **900** mL
